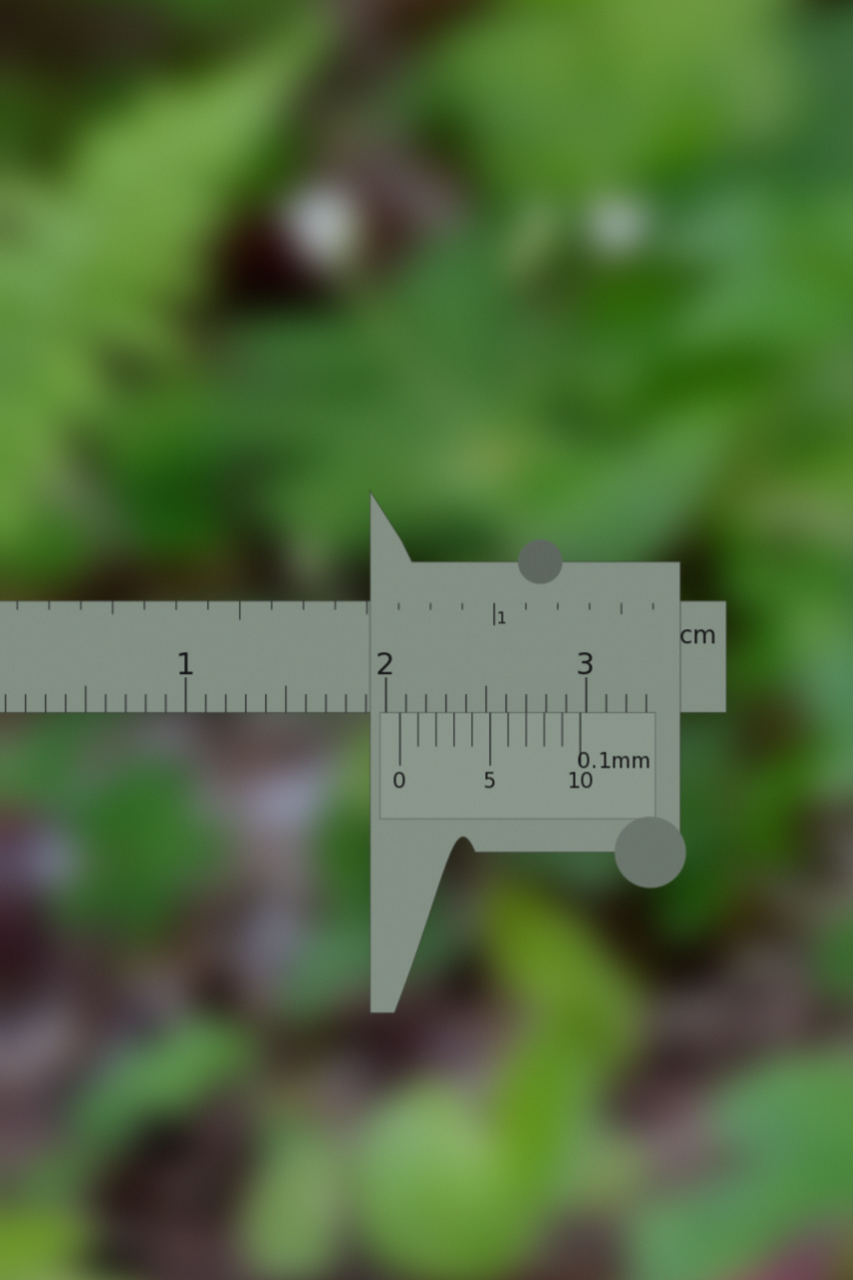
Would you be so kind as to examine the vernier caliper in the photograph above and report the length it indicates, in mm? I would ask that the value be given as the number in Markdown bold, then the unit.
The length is **20.7** mm
